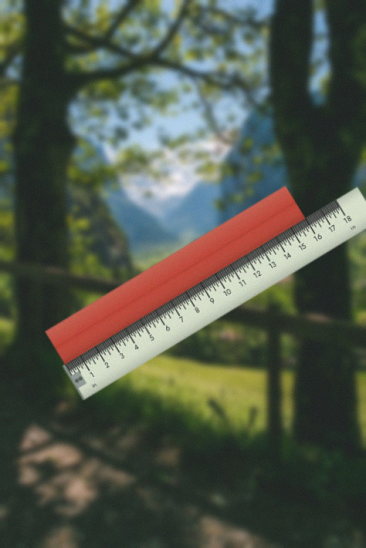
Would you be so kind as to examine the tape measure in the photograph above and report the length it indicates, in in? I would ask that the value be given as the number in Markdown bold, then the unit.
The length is **16** in
